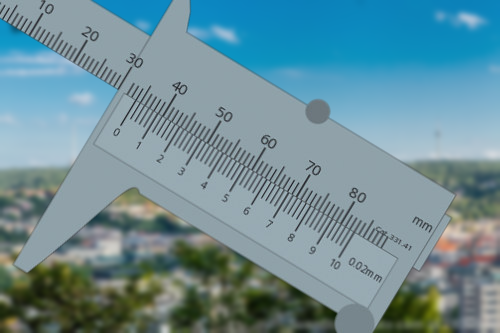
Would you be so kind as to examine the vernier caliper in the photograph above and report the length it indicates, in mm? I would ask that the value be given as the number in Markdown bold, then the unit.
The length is **34.0** mm
